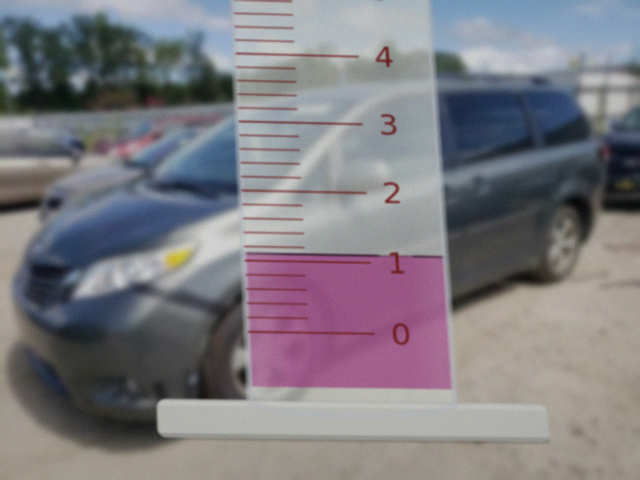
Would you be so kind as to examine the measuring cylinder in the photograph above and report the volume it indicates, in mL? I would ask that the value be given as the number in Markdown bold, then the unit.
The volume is **1.1** mL
